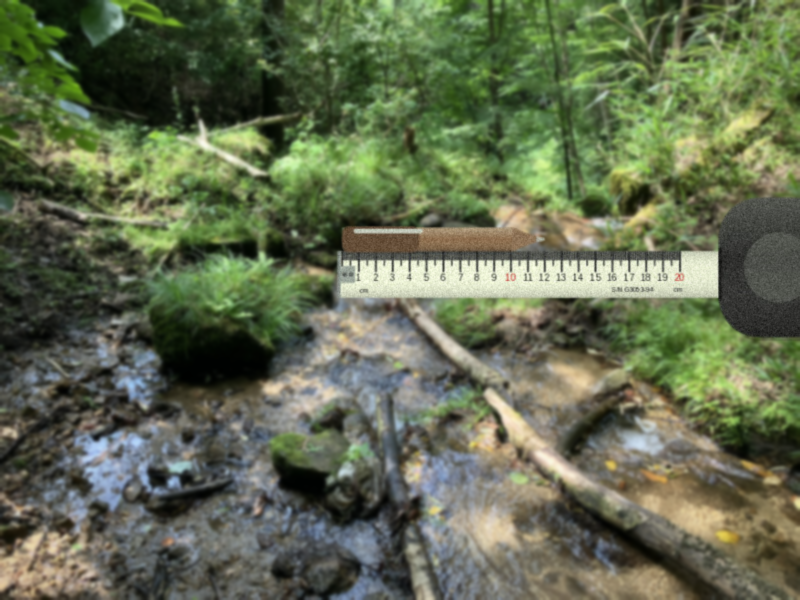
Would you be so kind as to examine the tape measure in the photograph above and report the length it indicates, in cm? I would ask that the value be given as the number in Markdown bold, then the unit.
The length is **12** cm
